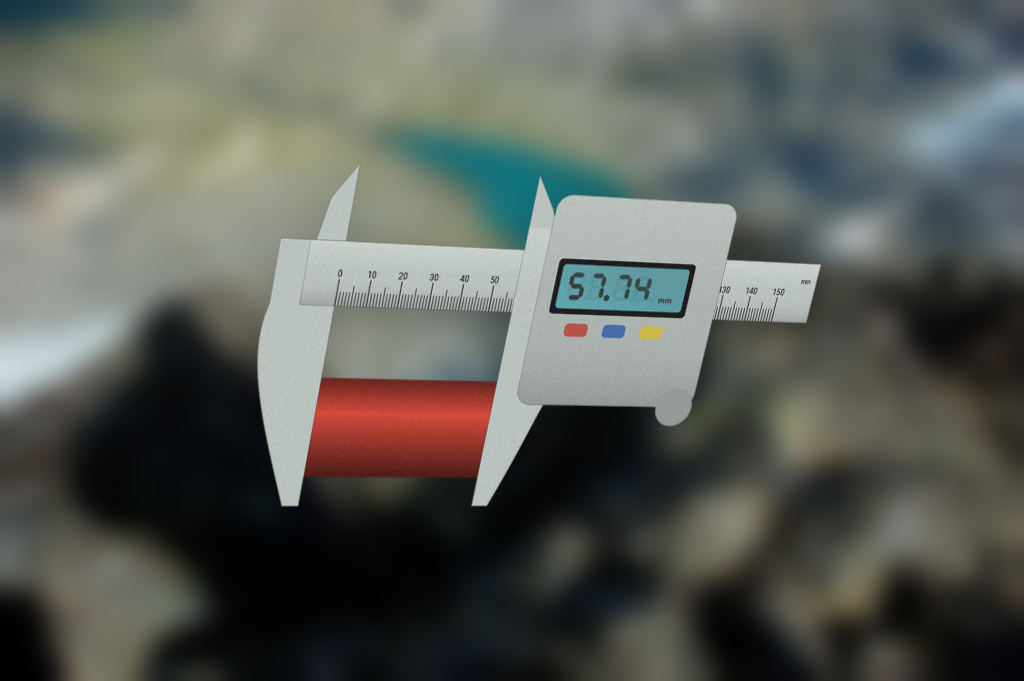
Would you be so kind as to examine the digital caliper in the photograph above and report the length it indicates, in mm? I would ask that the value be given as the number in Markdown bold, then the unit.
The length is **57.74** mm
